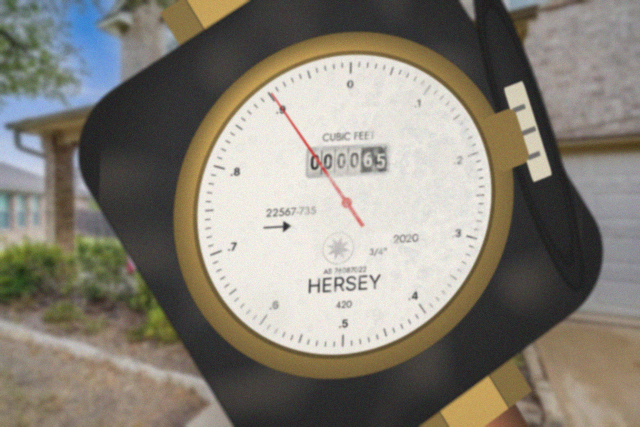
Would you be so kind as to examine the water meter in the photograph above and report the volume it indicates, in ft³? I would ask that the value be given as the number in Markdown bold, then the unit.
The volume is **64.90** ft³
